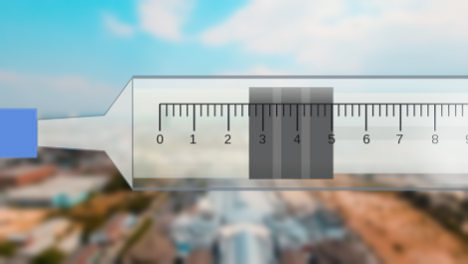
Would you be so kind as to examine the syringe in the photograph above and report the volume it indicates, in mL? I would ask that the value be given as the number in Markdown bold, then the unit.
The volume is **2.6** mL
